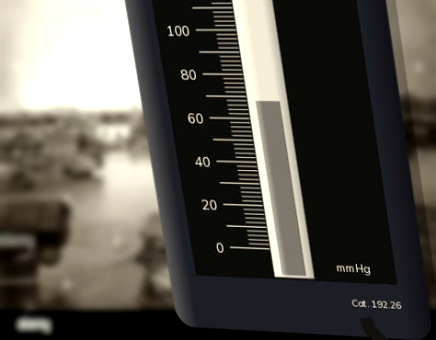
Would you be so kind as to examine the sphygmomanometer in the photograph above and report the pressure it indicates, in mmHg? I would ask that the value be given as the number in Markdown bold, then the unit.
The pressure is **68** mmHg
